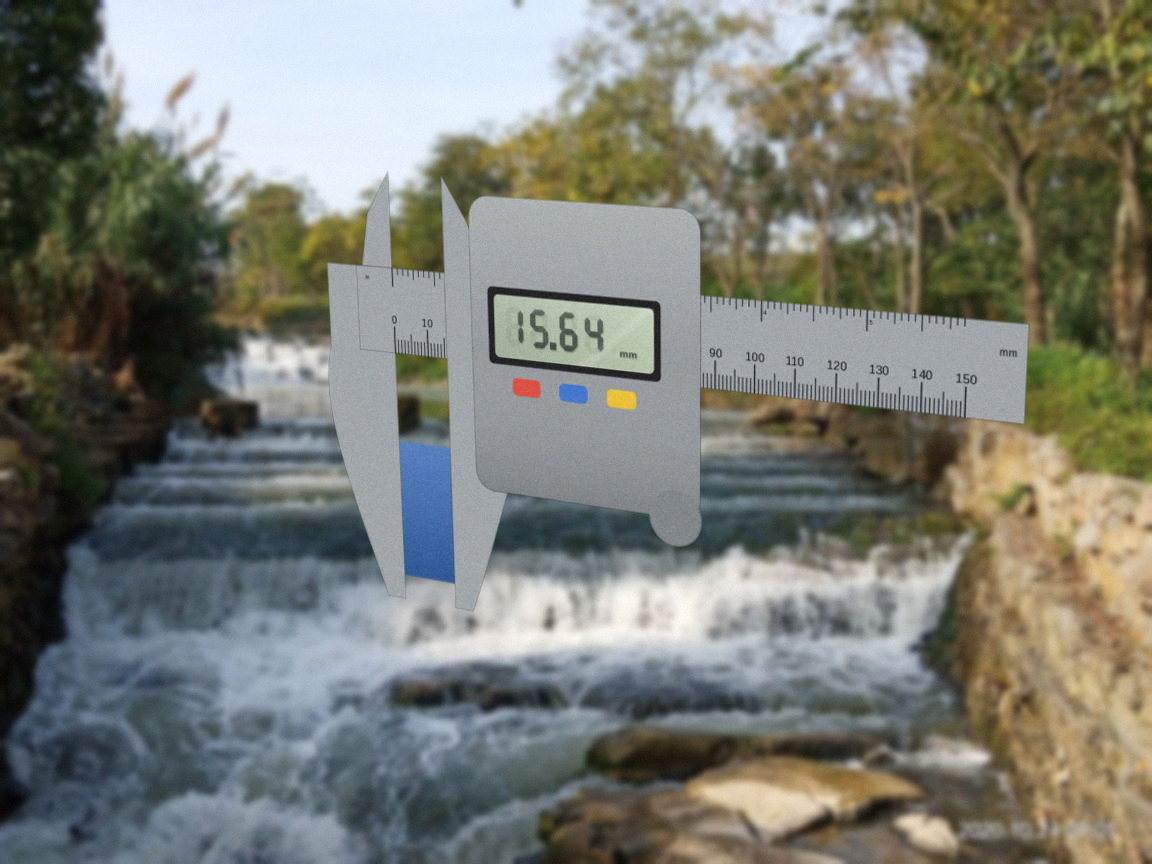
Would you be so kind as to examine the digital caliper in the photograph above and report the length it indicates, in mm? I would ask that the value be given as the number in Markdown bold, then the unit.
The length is **15.64** mm
